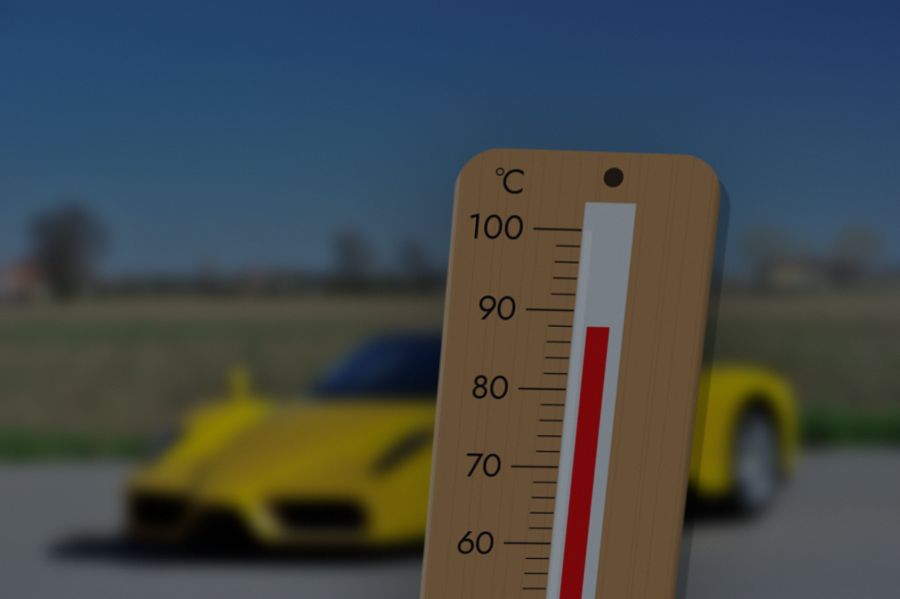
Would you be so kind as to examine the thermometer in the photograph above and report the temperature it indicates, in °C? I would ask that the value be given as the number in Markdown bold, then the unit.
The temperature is **88** °C
